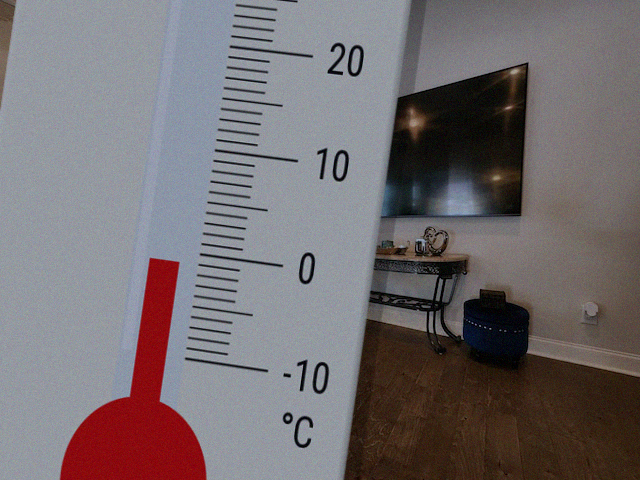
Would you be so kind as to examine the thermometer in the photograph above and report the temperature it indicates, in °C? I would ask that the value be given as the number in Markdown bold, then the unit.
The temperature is **-1** °C
